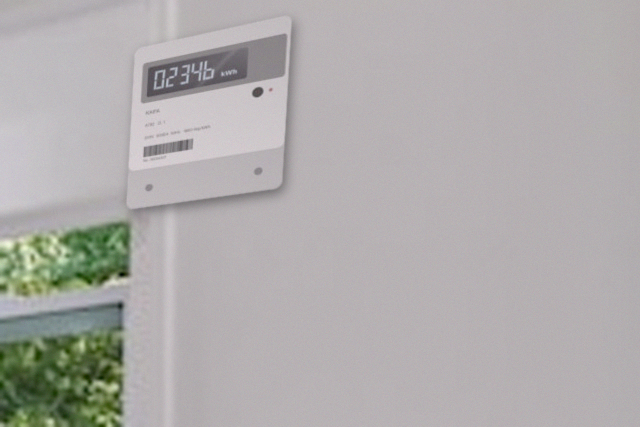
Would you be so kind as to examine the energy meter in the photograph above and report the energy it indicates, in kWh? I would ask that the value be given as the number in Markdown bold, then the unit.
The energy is **2346** kWh
